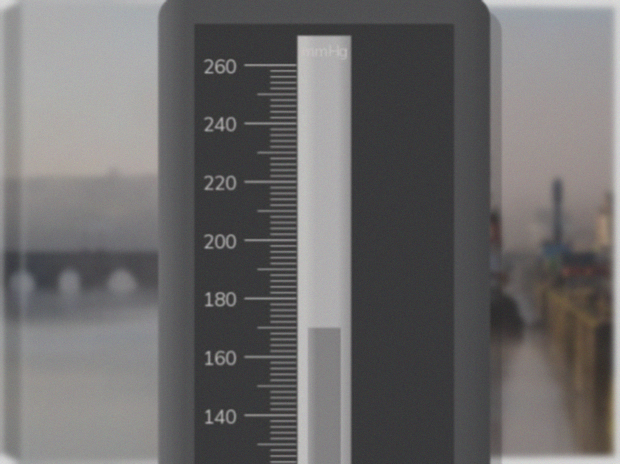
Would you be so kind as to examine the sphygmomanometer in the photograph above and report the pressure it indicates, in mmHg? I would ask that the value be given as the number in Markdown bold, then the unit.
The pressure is **170** mmHg
